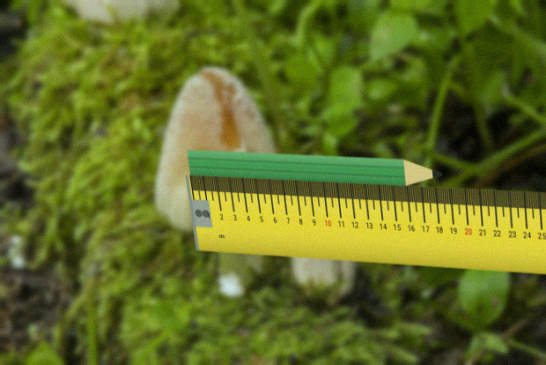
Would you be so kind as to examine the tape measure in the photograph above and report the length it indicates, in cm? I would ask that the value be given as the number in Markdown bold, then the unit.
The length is **18.5** cm
